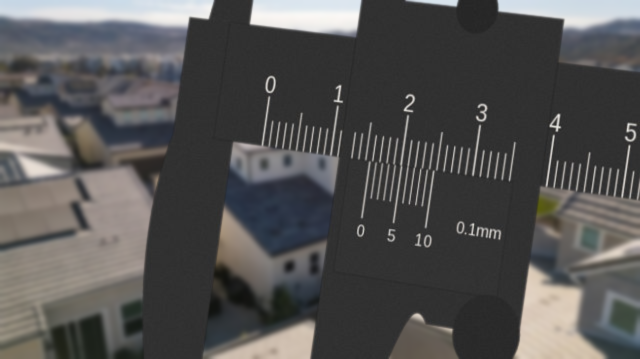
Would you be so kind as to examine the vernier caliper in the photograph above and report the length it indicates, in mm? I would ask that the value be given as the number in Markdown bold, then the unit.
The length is **15.6** mm
